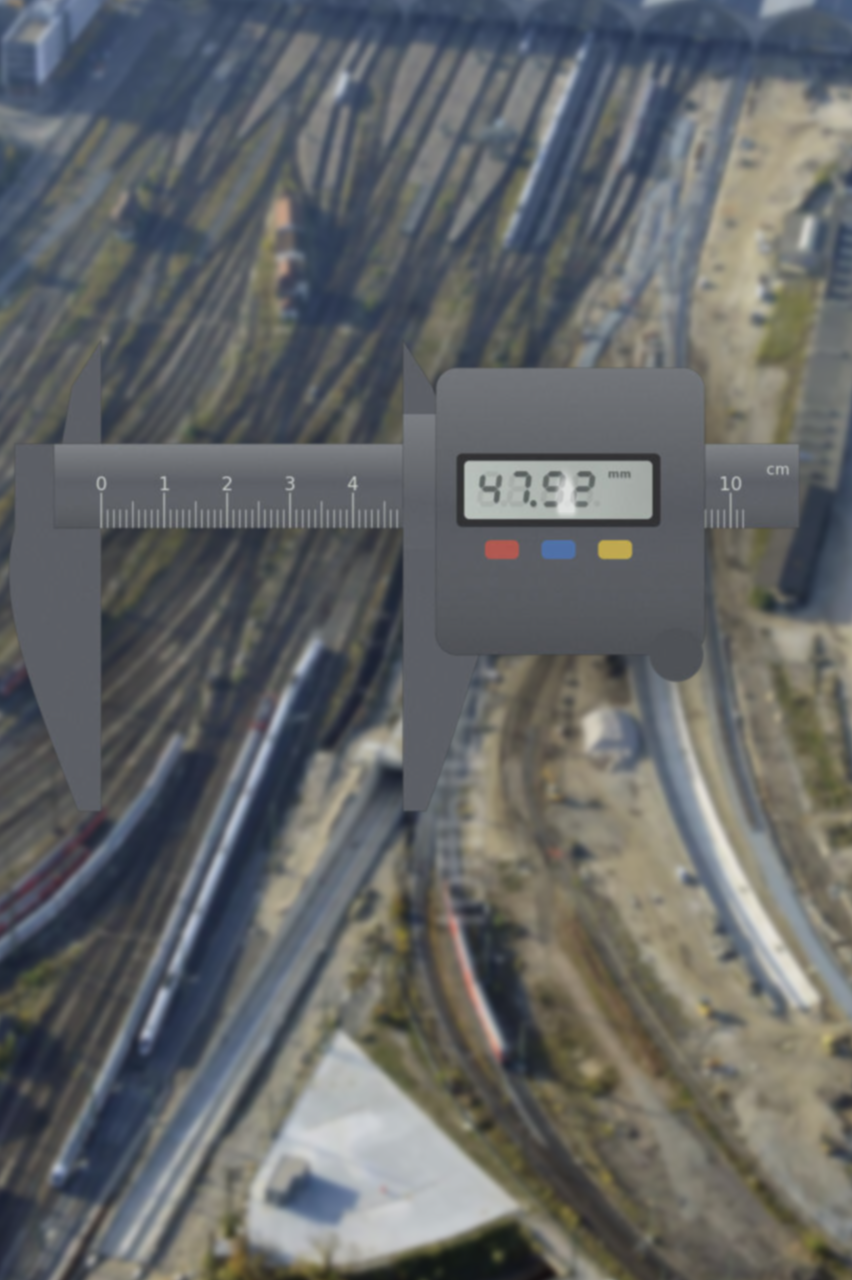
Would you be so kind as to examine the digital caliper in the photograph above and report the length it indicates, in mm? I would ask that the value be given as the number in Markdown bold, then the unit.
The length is **47.92** mm
